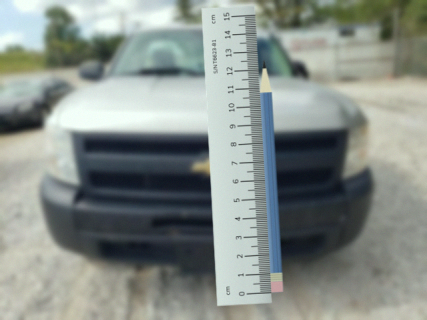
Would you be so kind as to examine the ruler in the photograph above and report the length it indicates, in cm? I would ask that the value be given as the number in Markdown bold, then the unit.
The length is **12.5** cm
